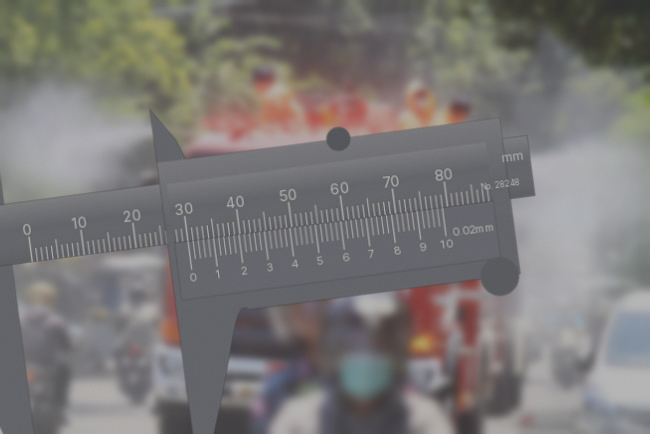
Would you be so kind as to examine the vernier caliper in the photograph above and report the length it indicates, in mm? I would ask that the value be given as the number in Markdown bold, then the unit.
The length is **30.0** mm
